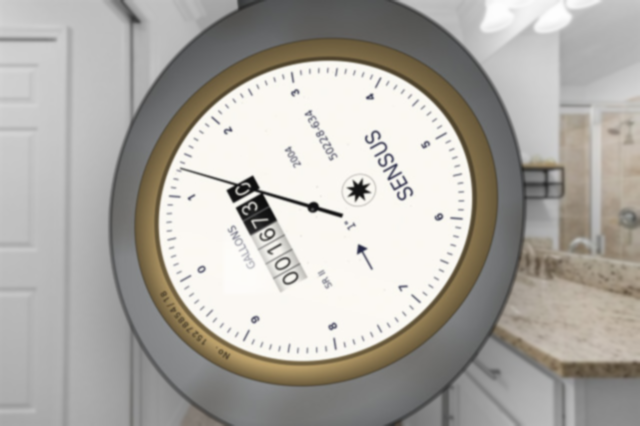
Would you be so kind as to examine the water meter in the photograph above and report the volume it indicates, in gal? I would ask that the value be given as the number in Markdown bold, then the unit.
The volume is **16731.3** gal
